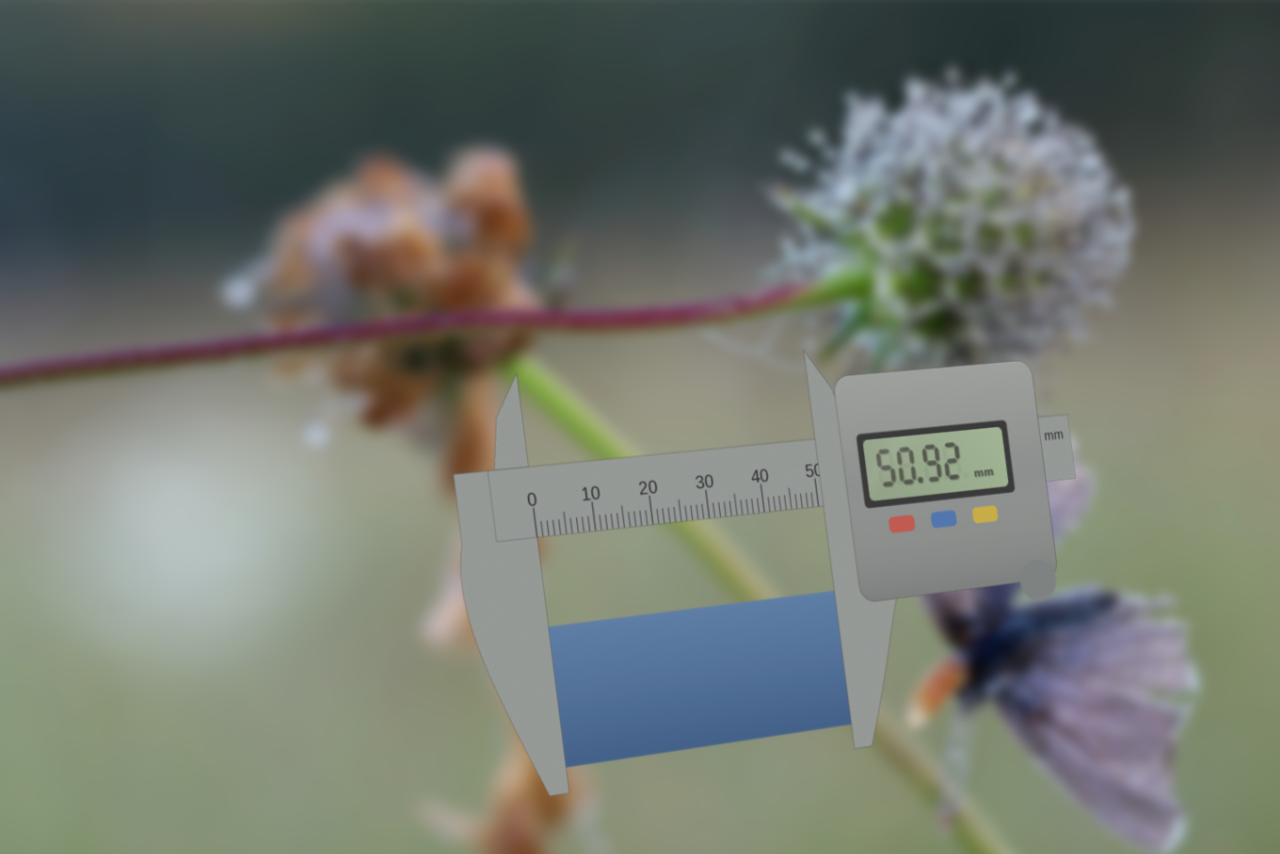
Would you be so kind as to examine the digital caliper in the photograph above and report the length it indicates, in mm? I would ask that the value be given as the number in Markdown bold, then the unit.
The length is **50.92** mm
